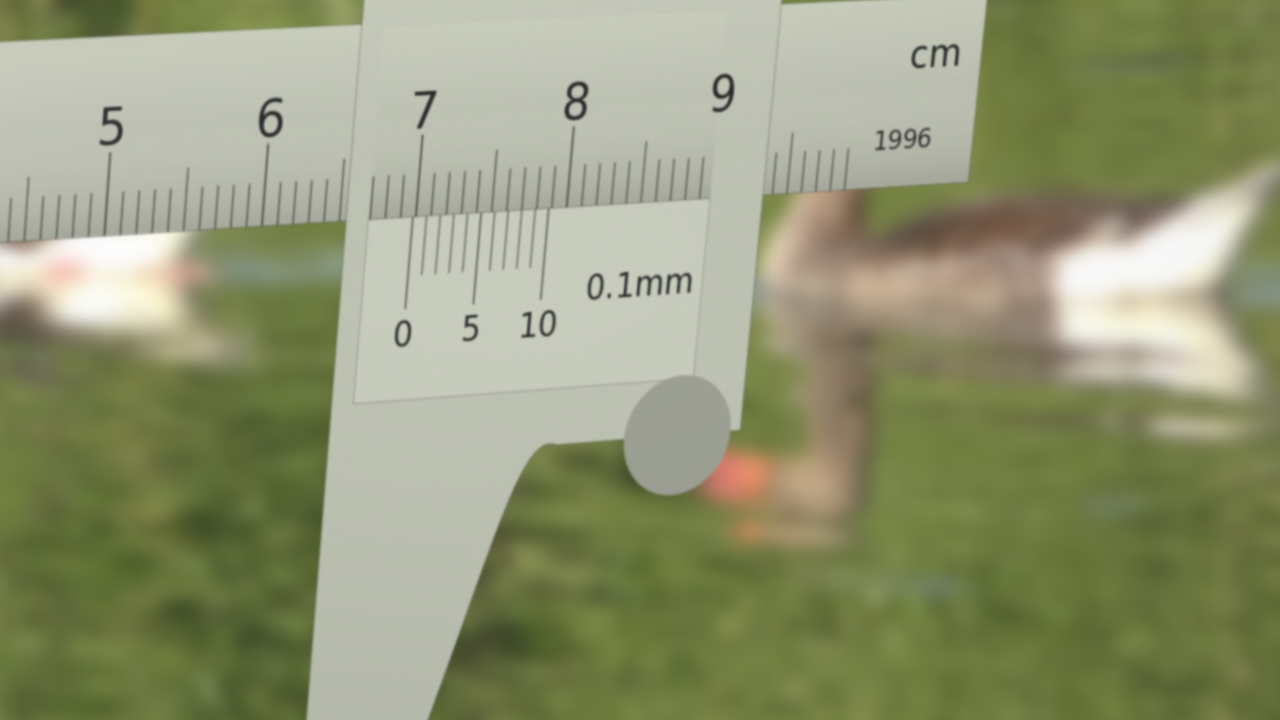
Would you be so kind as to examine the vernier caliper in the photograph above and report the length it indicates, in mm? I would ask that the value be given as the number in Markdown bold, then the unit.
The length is **69.8** mm
